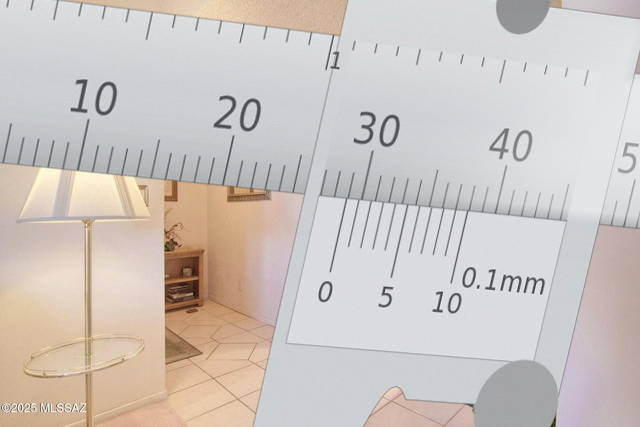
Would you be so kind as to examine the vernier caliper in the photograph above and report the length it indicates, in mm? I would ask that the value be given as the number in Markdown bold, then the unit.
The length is **28.9** mm
